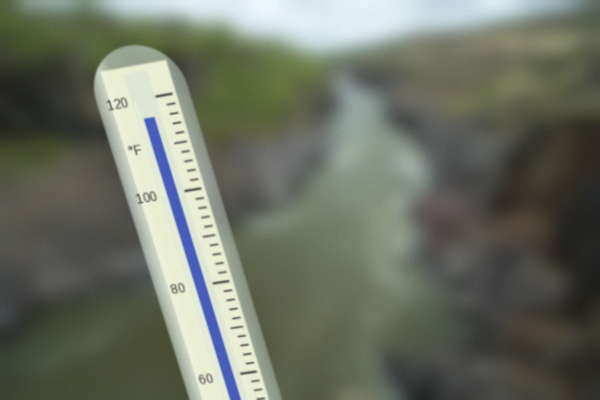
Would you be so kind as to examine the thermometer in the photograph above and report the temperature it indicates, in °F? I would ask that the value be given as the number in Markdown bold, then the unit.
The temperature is **116** °F
